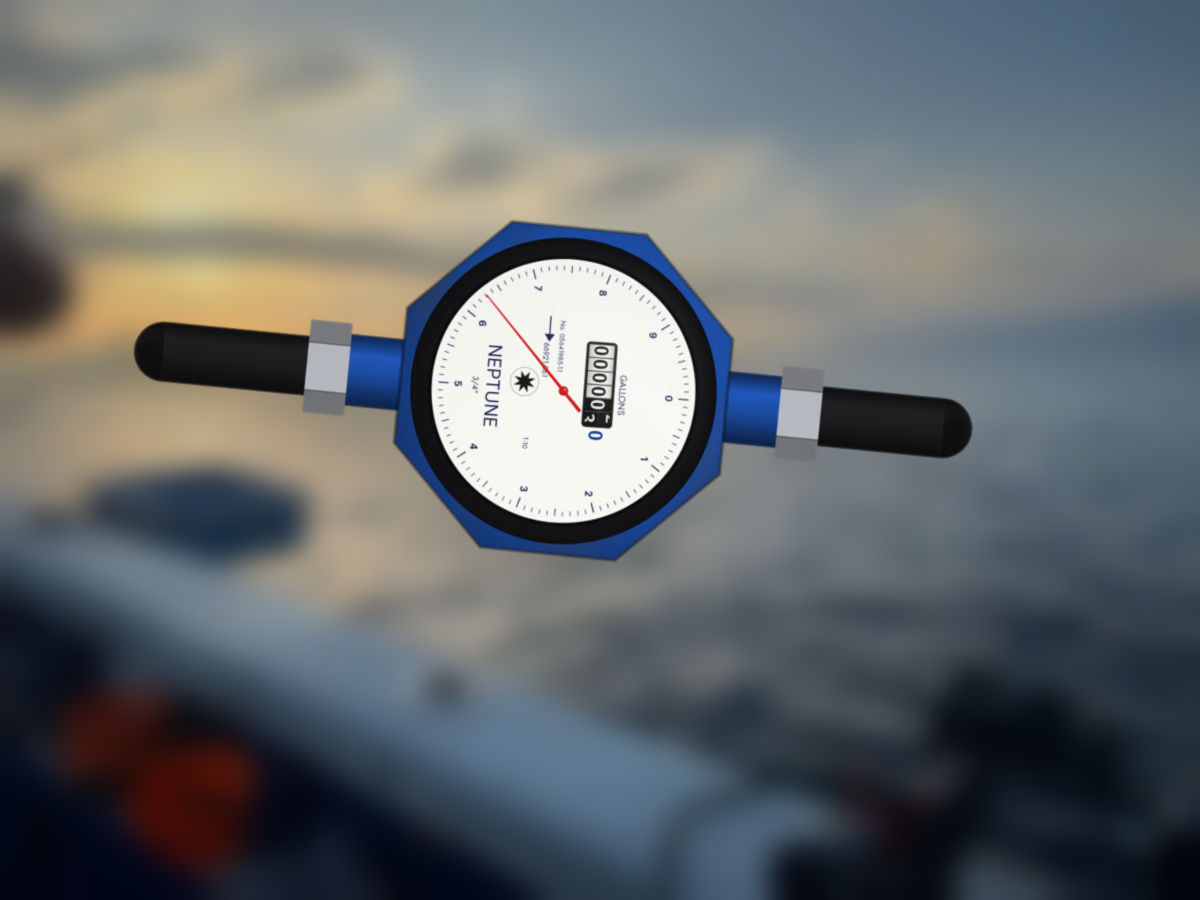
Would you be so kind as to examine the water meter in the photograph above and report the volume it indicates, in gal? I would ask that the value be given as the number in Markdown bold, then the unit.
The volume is **26.3** gal
